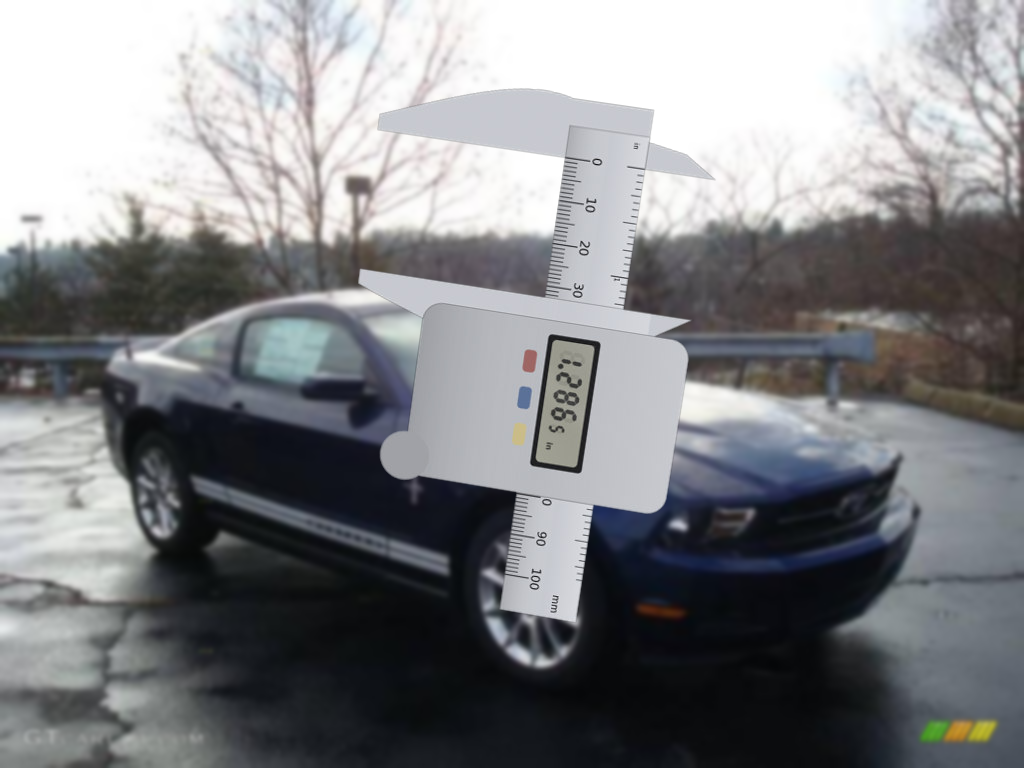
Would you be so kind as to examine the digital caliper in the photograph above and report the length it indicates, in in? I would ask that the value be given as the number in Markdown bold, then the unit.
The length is **1.2865** in
